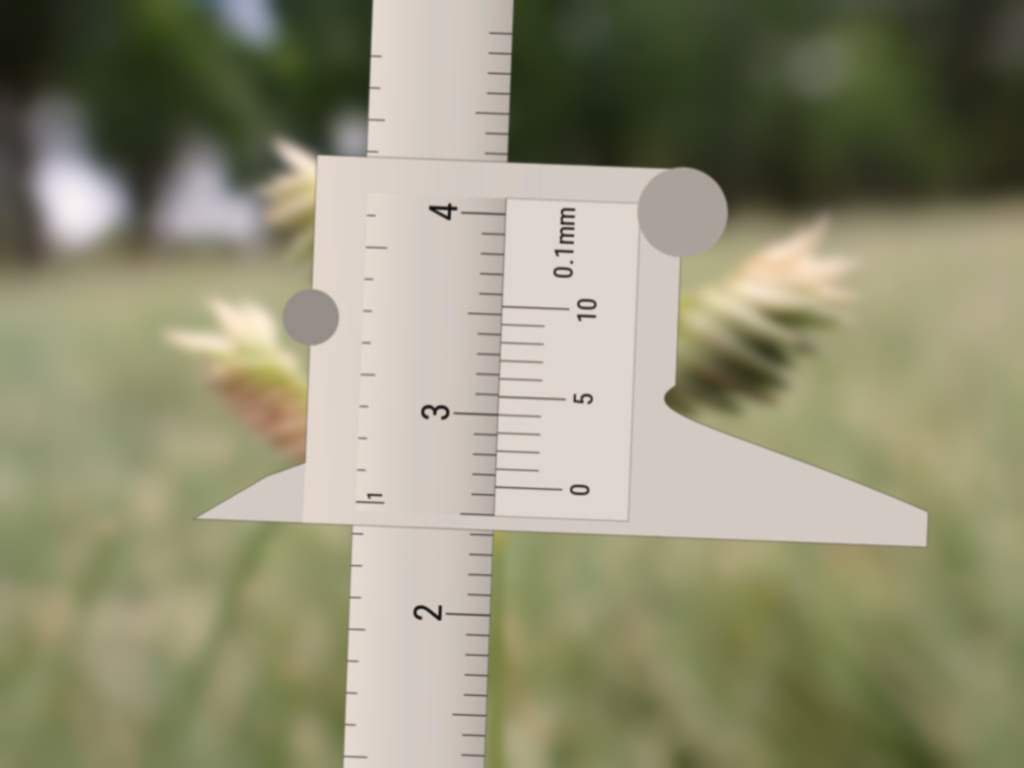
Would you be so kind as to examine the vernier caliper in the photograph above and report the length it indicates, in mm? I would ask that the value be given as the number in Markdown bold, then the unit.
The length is **26.4** mm
